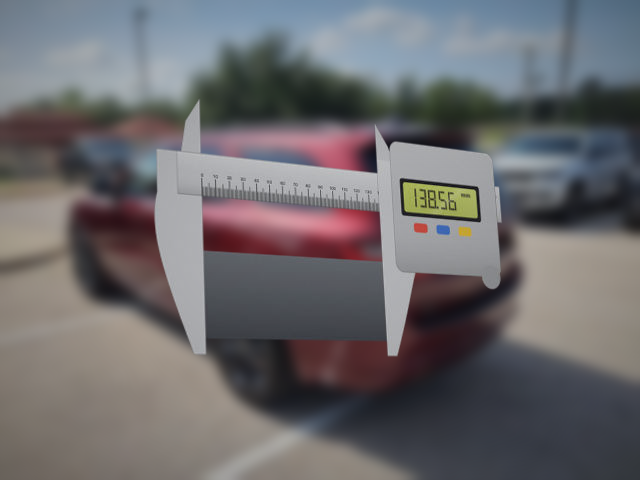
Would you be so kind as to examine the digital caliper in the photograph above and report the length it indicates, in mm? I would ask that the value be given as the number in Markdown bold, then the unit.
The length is **138.56** mm
